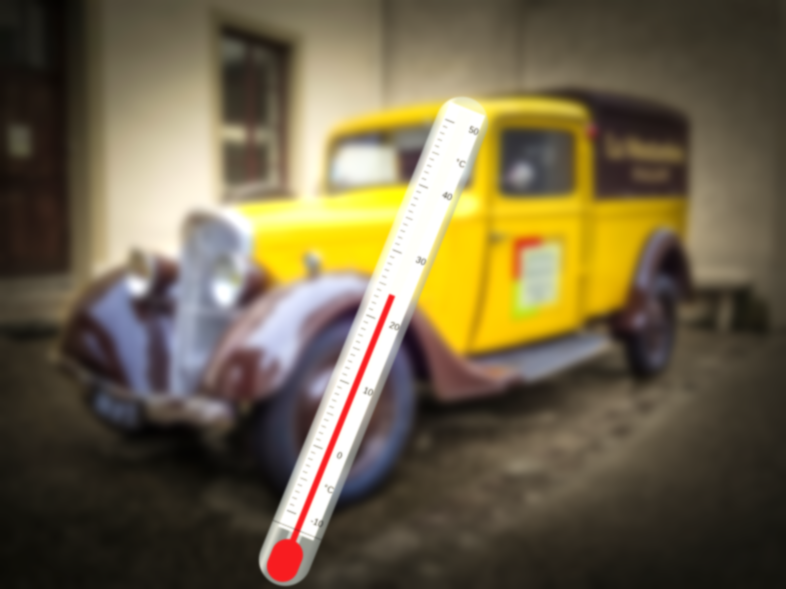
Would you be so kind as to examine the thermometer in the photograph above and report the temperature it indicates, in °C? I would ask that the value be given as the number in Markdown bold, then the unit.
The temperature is **24** °C
